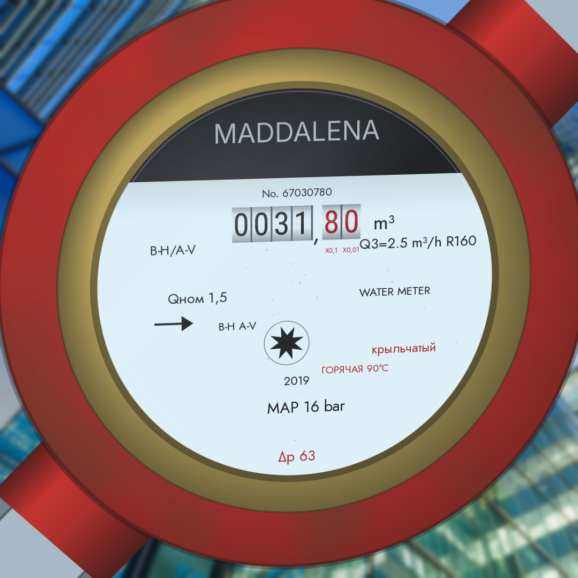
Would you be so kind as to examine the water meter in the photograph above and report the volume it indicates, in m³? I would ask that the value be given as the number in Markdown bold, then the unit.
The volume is **31.80** m³
